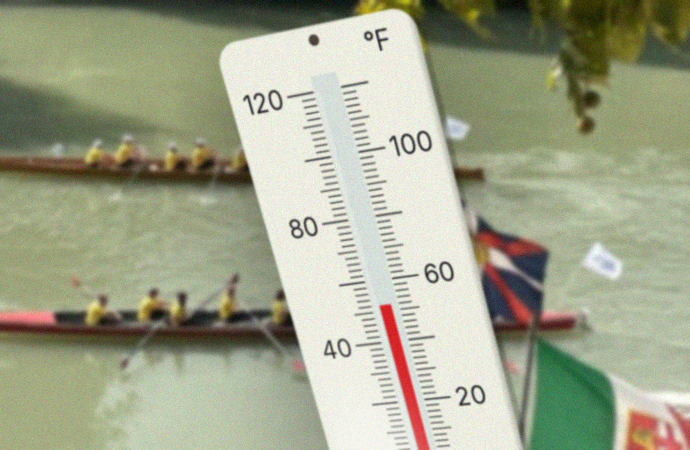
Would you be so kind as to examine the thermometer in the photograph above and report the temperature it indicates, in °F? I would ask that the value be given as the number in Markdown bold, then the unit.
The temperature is **52** °F
